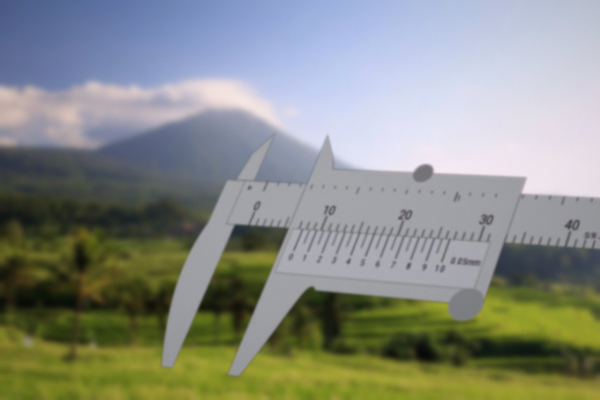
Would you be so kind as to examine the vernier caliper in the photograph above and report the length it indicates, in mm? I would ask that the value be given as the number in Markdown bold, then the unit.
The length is **7.5** mm
